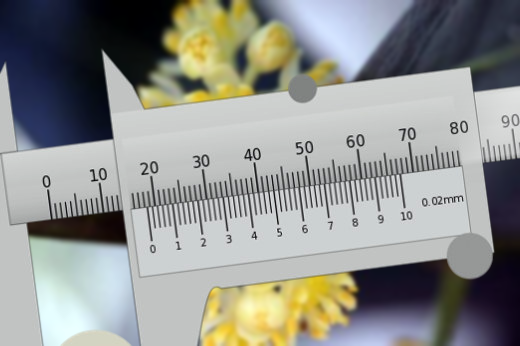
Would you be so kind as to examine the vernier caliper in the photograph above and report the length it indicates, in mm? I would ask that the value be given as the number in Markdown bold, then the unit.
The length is **18.5** mm
